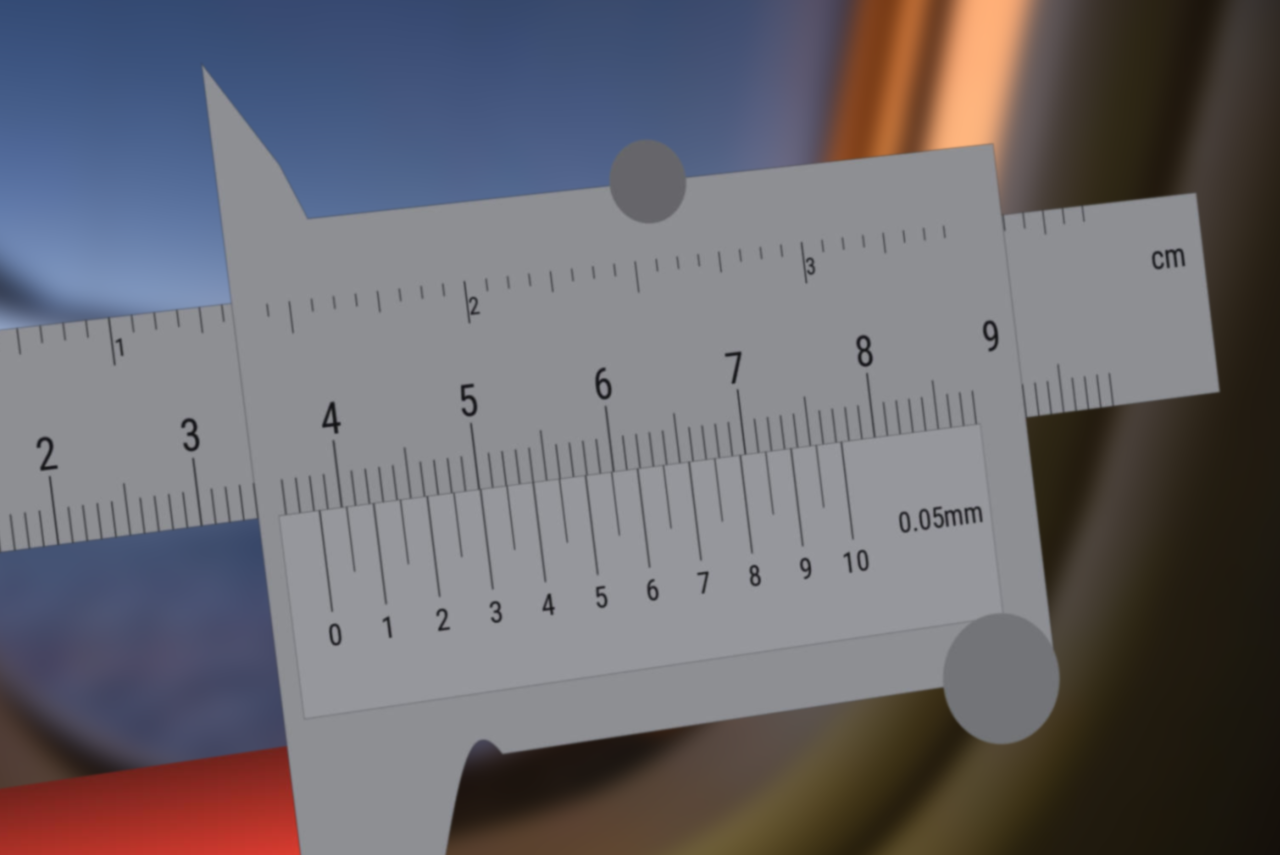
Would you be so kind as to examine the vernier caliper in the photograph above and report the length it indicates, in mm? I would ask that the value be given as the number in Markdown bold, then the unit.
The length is **38.4** mm
